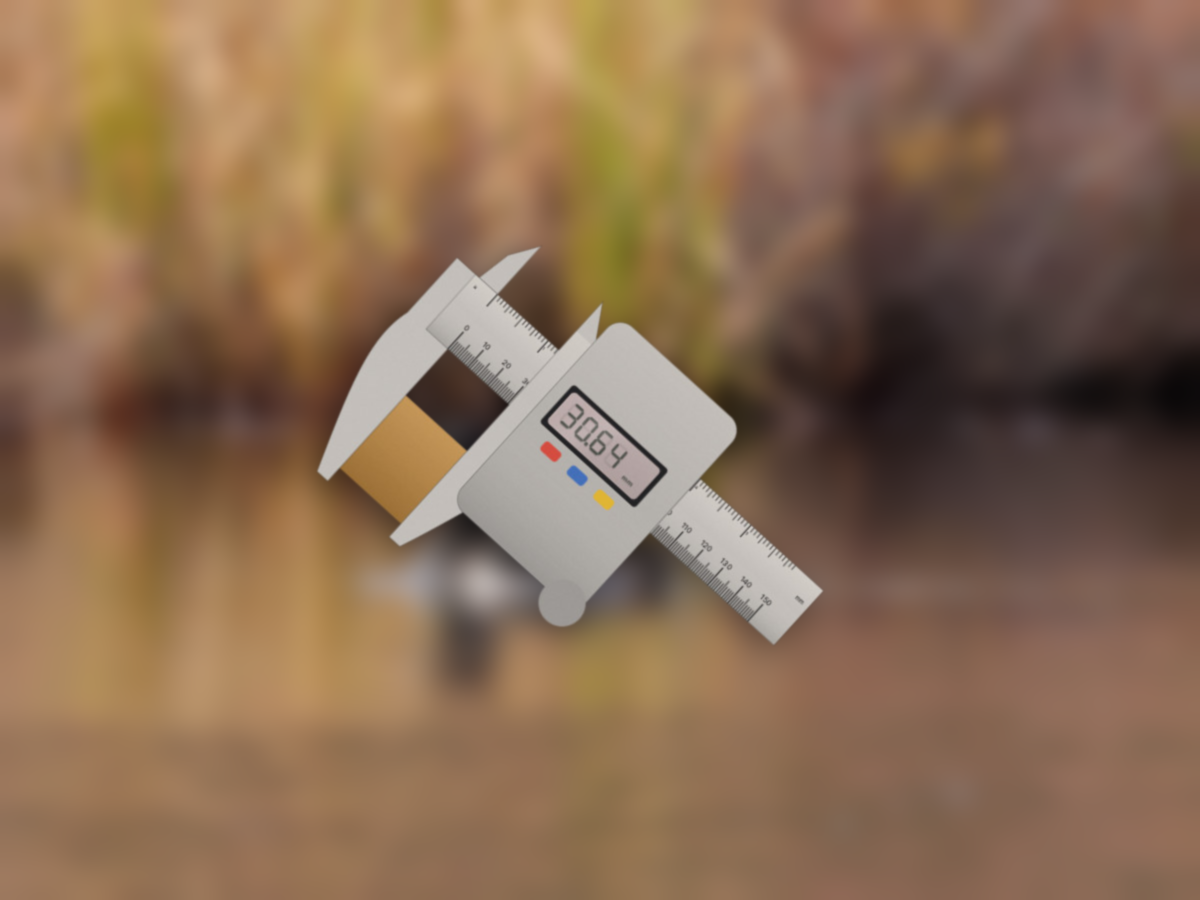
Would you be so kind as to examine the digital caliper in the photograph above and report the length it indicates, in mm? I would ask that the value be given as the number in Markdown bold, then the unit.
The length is **30.64** mm
